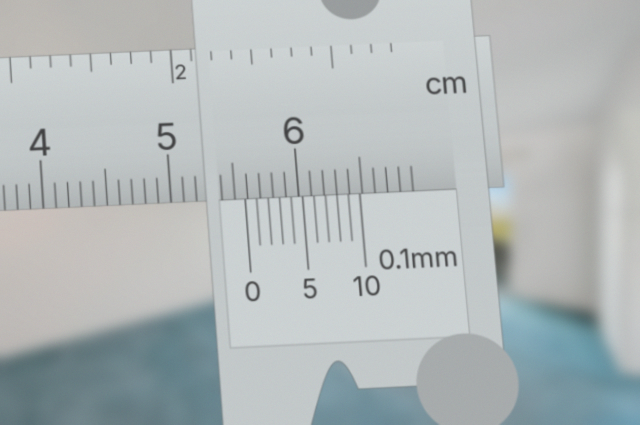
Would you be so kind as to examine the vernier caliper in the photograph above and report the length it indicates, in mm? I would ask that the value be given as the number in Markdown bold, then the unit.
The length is **55.8** mm
